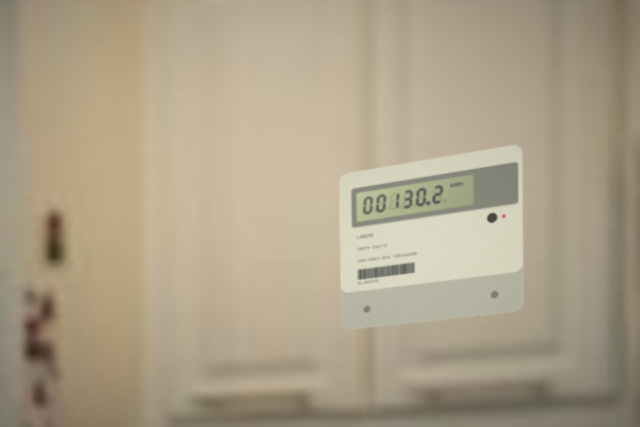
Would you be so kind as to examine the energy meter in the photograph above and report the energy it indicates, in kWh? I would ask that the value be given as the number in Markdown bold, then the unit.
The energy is **130.2** kWh
